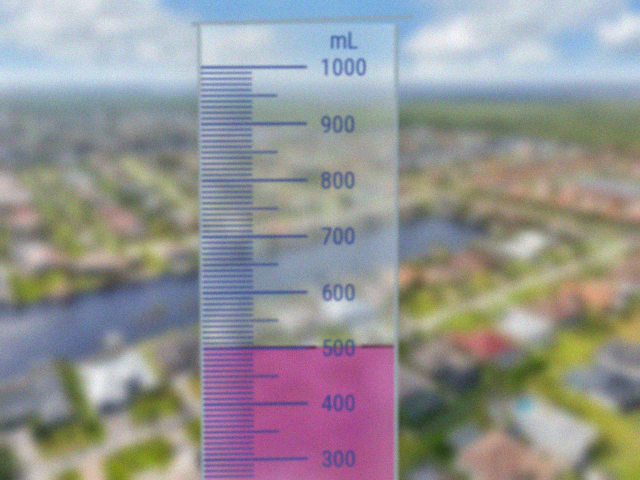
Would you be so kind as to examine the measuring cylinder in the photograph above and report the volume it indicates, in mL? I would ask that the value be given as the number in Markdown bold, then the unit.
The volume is **500** mL
